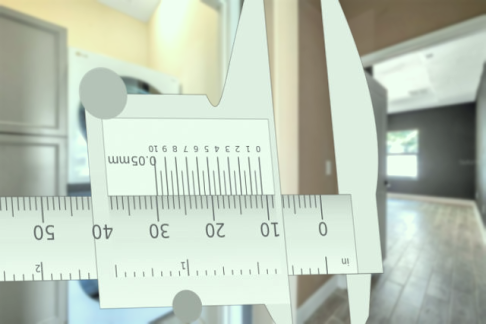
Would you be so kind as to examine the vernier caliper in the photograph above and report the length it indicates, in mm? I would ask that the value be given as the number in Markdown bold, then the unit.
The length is **10.8** mm
